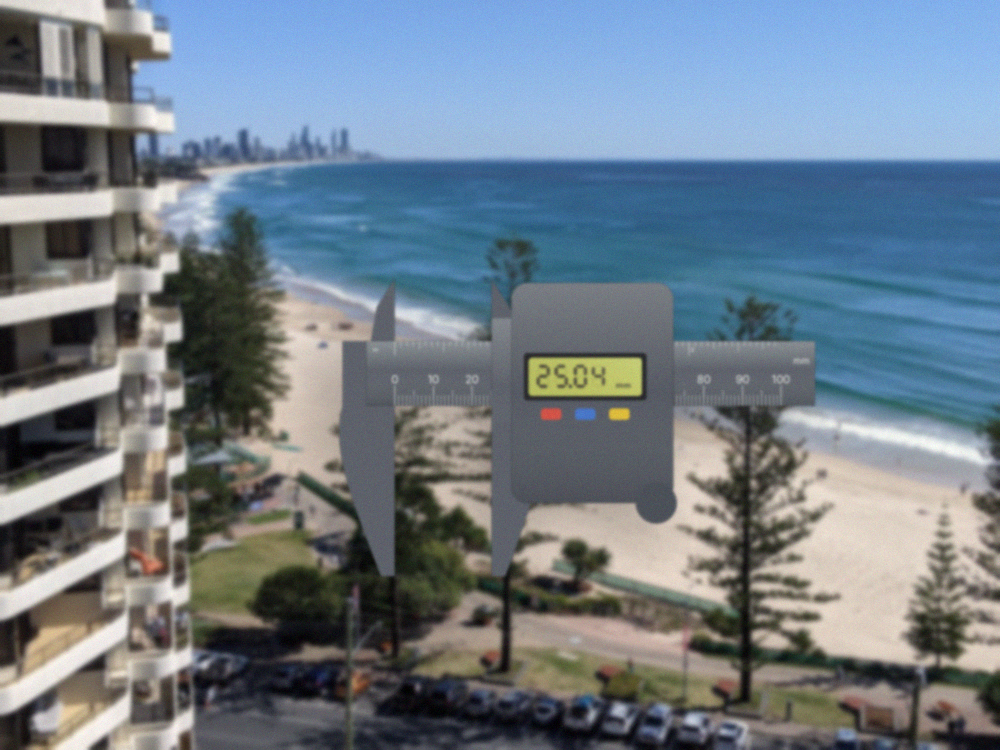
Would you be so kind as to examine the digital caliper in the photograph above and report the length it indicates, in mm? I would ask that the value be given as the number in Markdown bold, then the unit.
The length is **25.04** mm
